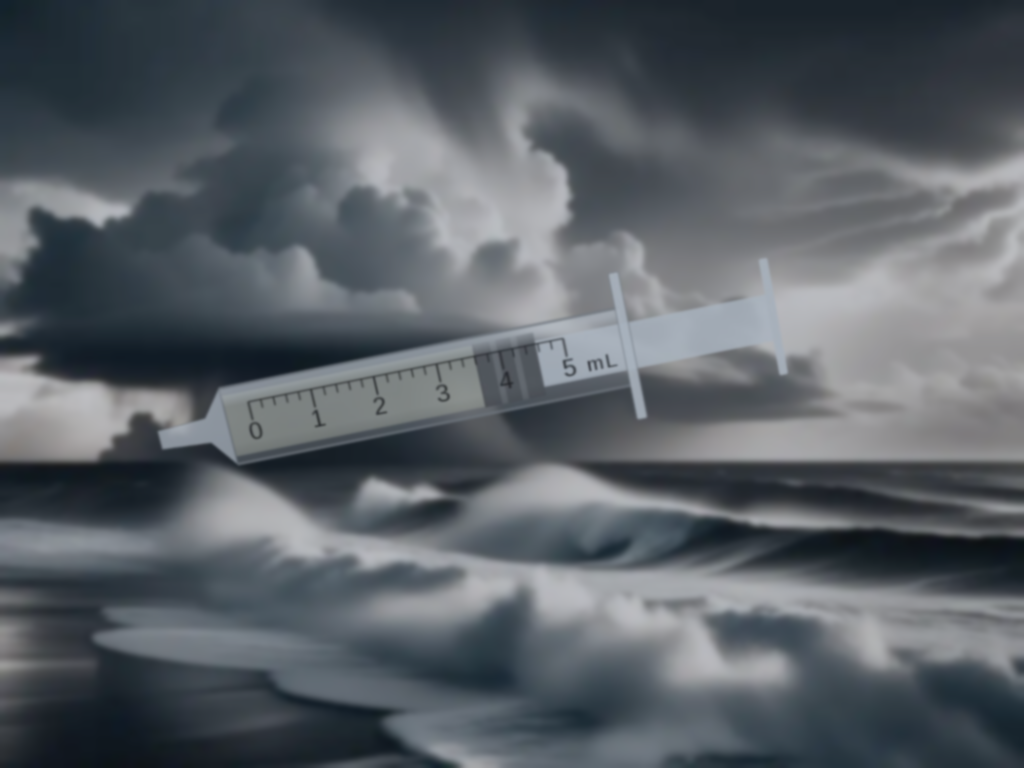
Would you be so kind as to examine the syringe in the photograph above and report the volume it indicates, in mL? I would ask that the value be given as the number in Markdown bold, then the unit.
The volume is **3.6** mL
